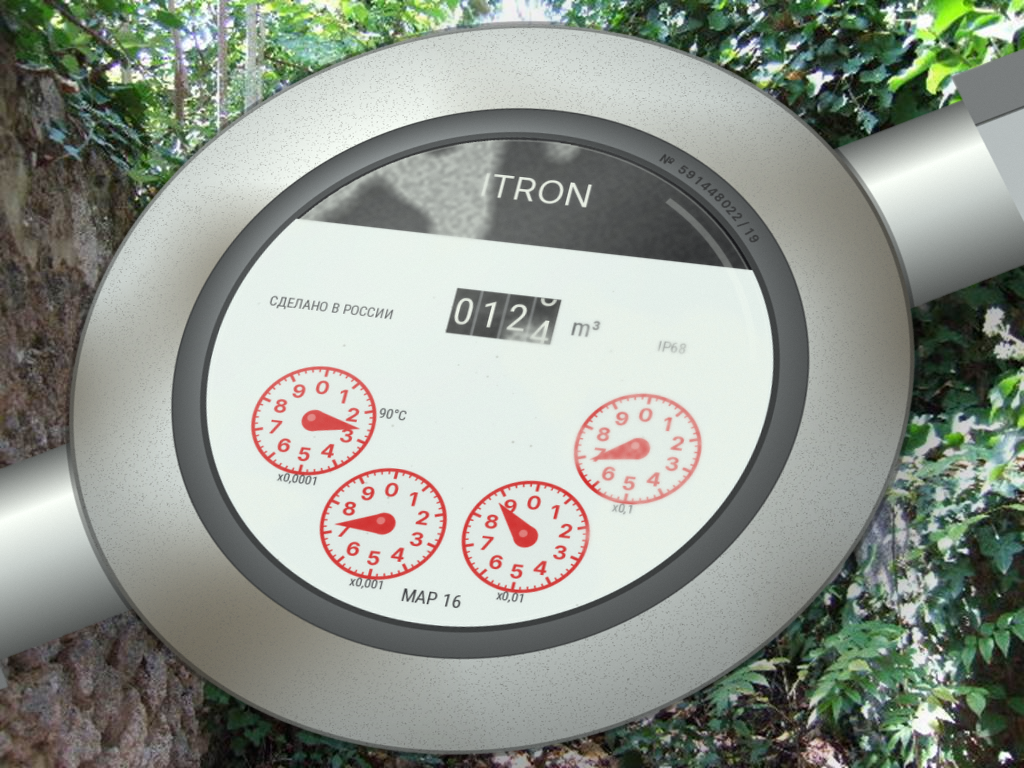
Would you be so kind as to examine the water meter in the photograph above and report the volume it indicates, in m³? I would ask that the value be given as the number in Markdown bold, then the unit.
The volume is **123.6872** m³
